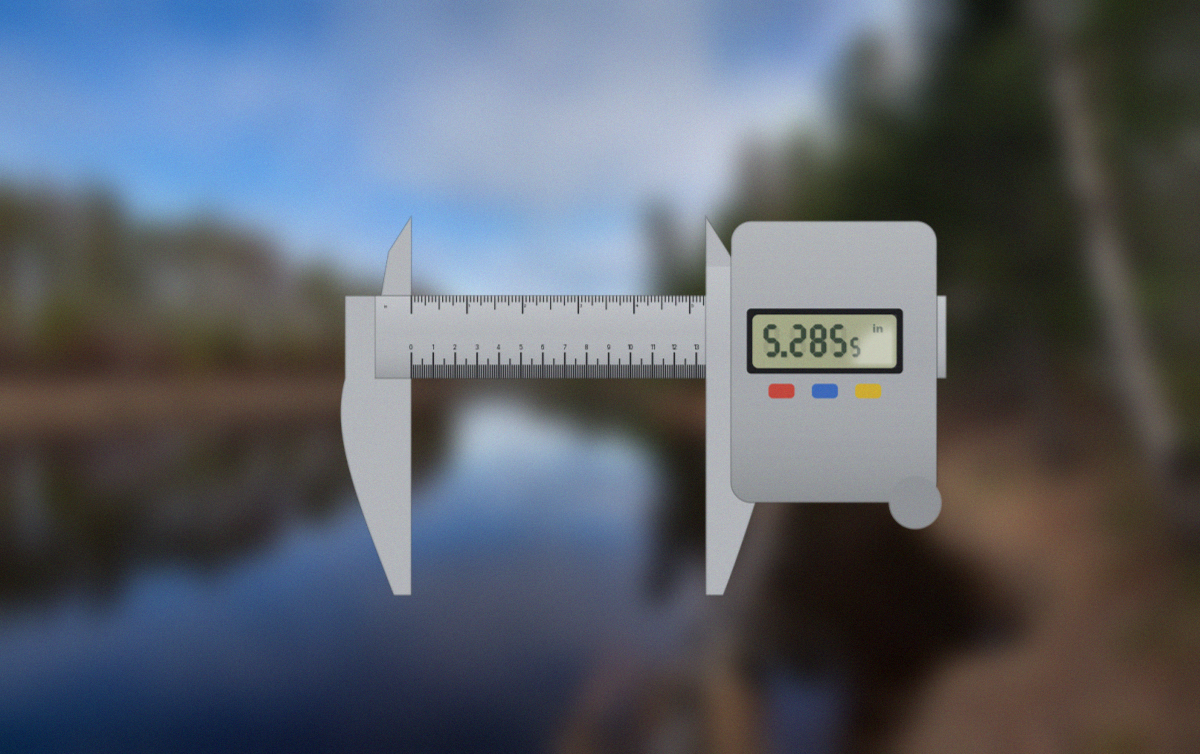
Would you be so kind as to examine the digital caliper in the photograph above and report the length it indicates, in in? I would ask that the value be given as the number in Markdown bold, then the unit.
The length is **5.2855** in
